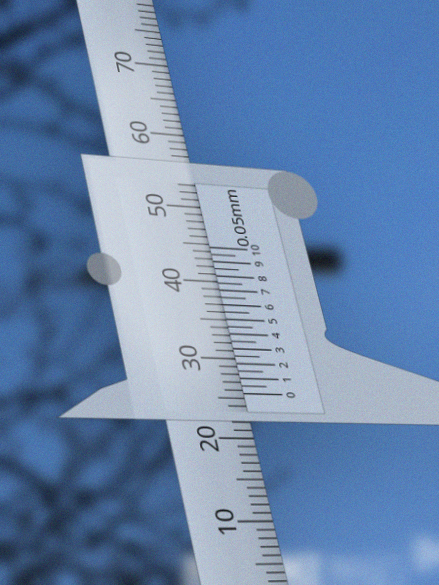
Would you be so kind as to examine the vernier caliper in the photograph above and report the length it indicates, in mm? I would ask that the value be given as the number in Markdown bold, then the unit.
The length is **25.6** mm
